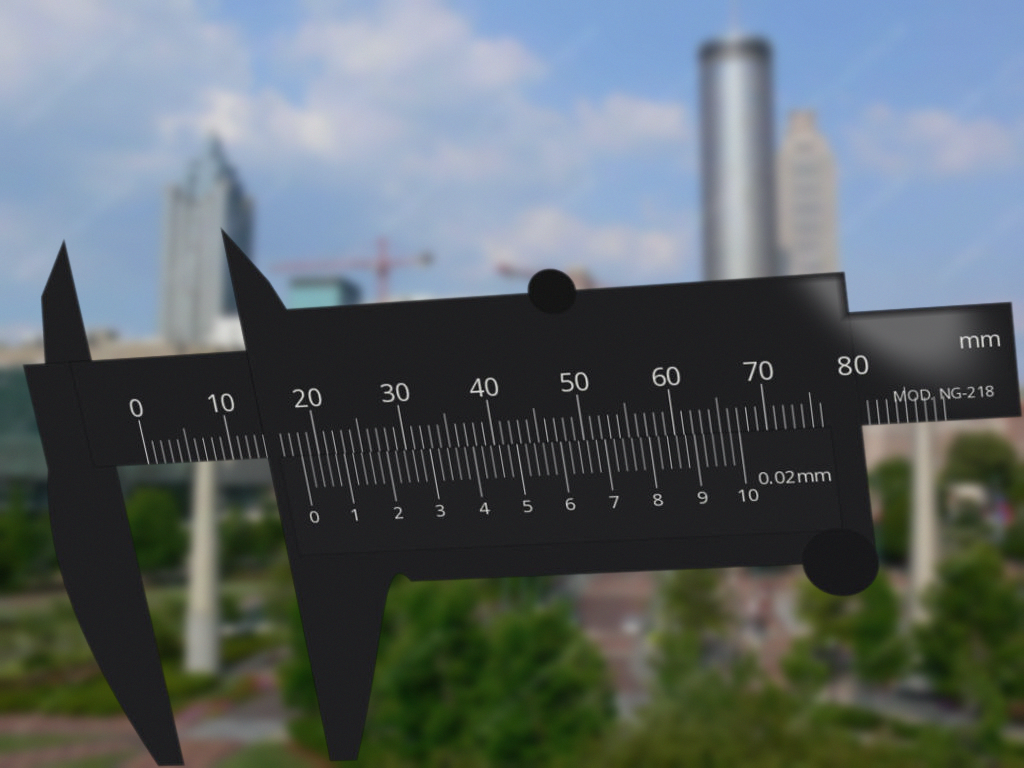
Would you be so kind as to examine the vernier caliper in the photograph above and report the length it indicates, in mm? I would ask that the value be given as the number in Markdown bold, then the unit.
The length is **18.0** mm
